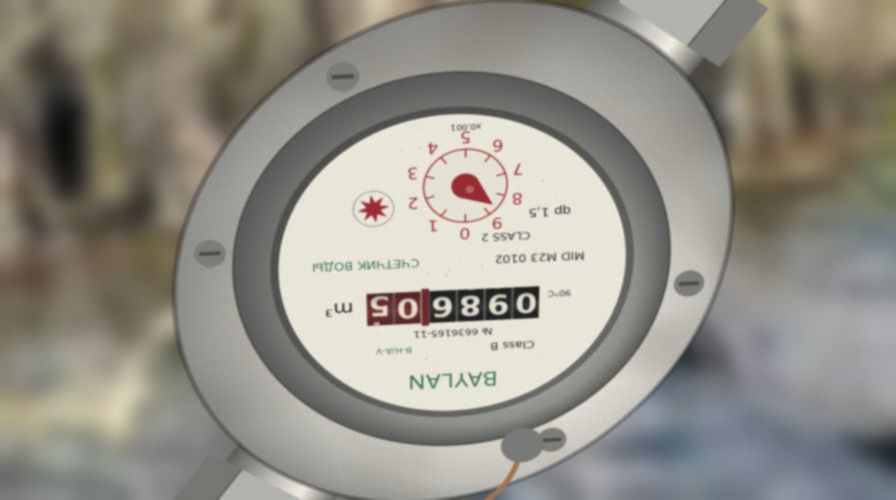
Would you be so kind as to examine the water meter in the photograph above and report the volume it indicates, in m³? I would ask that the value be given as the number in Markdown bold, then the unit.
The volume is **986.048** m³
